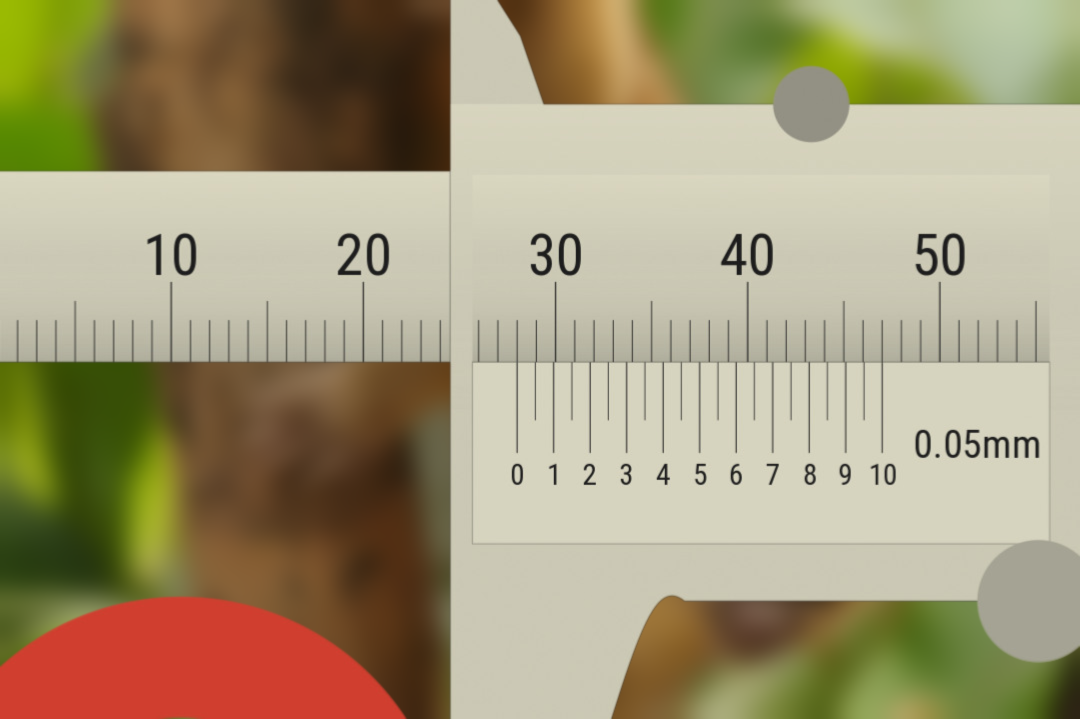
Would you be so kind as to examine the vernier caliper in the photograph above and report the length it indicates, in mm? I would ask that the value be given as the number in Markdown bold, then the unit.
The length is **28.0** mm
